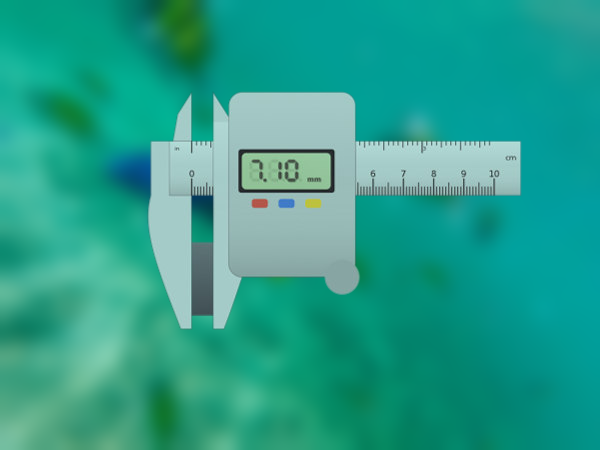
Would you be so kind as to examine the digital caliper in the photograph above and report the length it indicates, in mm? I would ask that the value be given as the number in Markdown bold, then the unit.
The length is **7.10** mm
